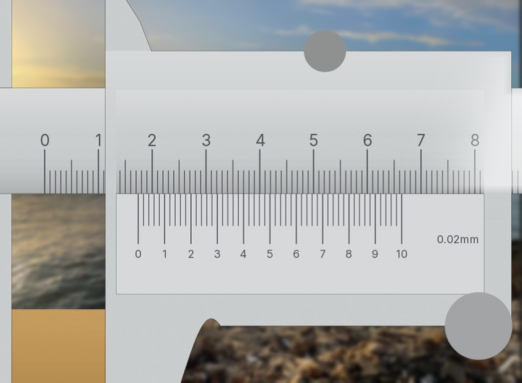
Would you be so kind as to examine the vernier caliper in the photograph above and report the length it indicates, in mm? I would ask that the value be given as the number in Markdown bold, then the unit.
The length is **17.4** mm
